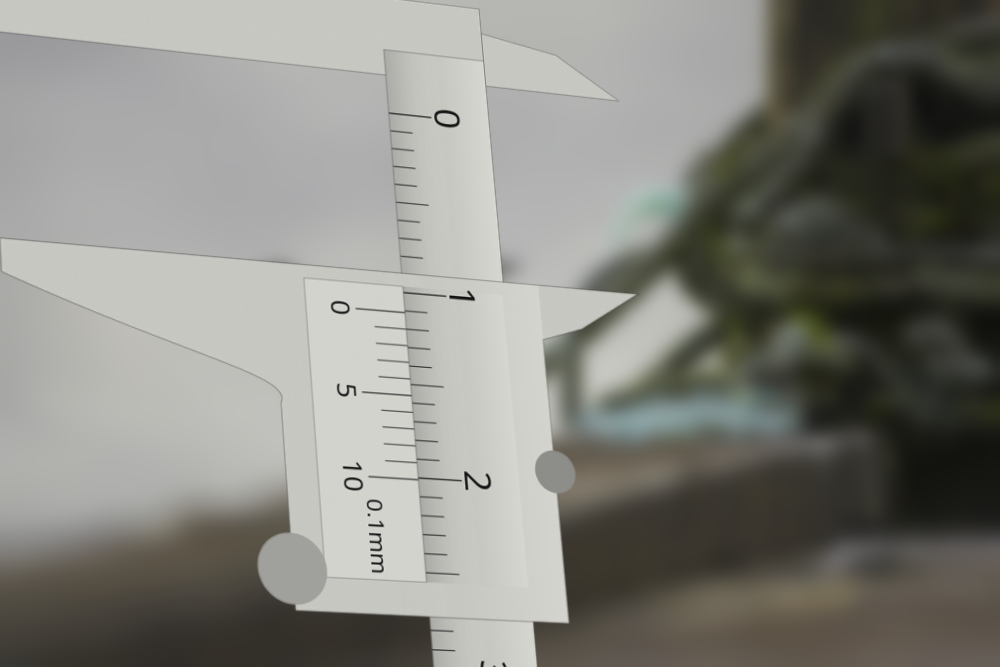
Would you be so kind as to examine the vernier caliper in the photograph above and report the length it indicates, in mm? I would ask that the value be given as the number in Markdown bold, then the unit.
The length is **11.1** mm
